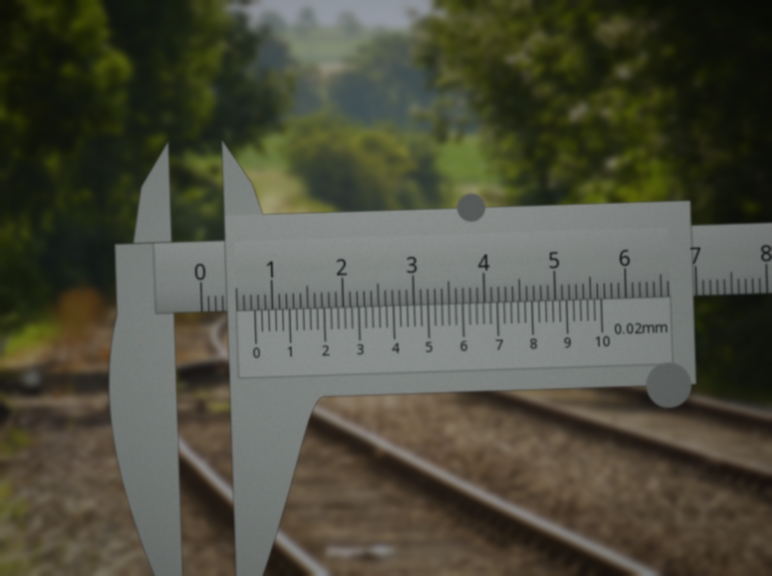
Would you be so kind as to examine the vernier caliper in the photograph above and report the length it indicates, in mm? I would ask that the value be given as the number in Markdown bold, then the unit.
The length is **7.5** mm
